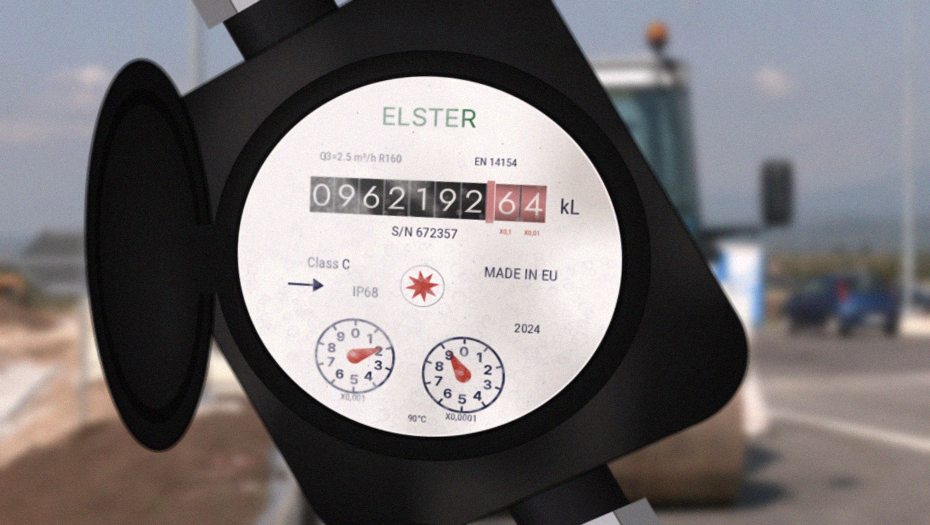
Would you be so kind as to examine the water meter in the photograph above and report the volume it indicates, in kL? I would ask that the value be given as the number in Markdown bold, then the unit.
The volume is **962192.6419** kL
